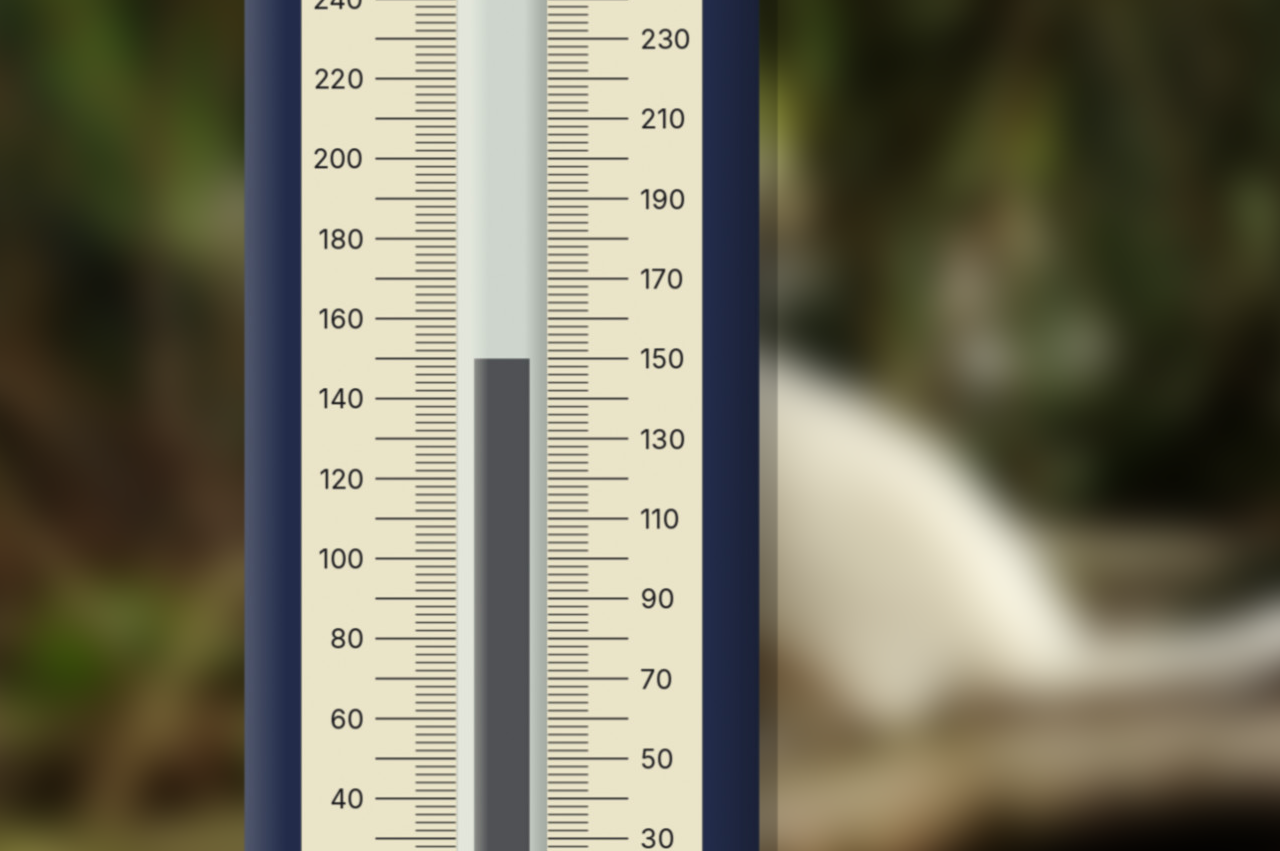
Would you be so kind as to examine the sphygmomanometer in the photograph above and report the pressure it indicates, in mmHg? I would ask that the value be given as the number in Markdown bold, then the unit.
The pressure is **150** mmHg
